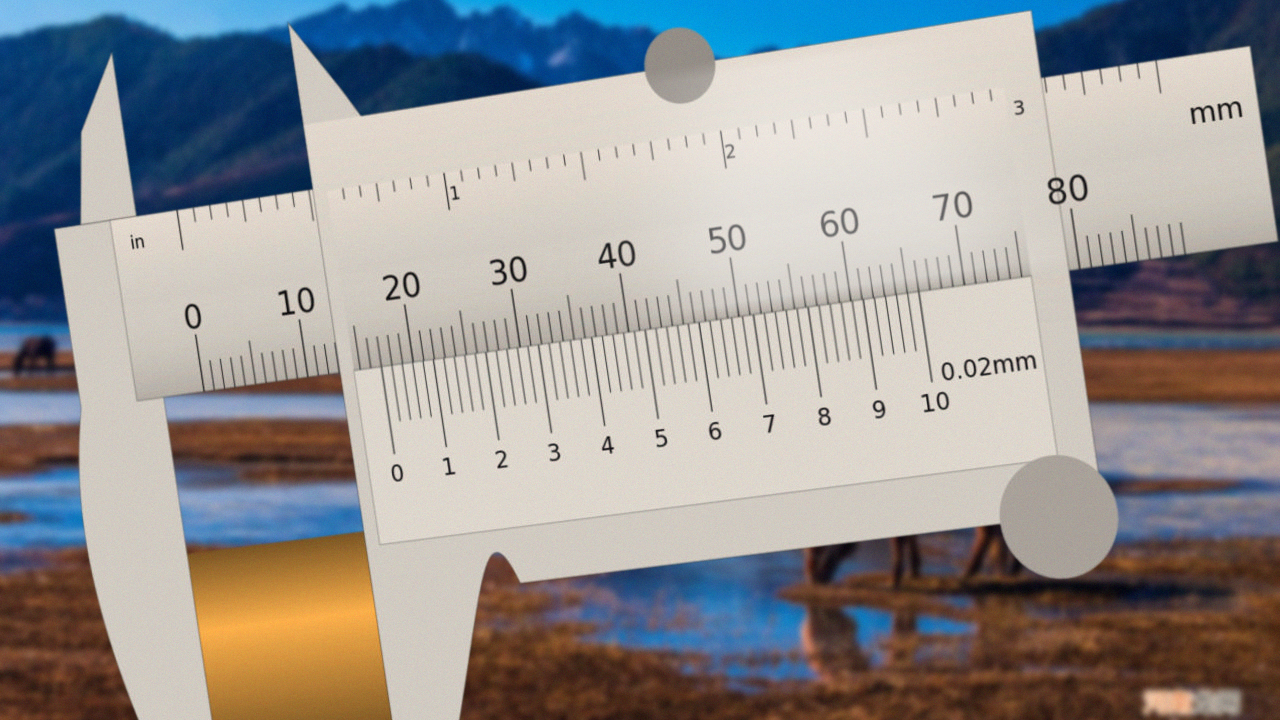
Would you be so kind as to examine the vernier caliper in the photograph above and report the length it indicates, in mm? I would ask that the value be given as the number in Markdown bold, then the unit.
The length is **17.0** mm
